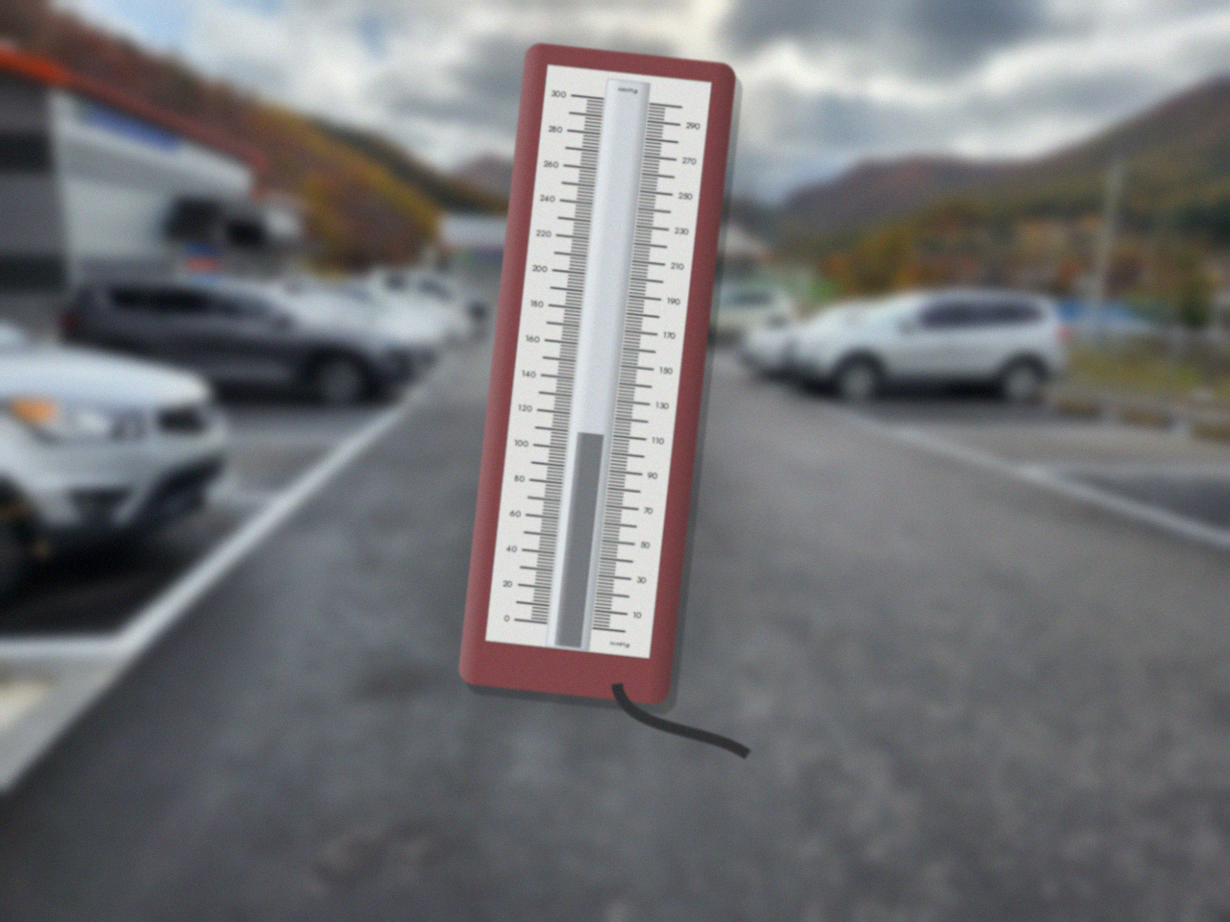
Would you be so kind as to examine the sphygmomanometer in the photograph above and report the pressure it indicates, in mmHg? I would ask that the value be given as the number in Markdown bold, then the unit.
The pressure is **110** mmHg
